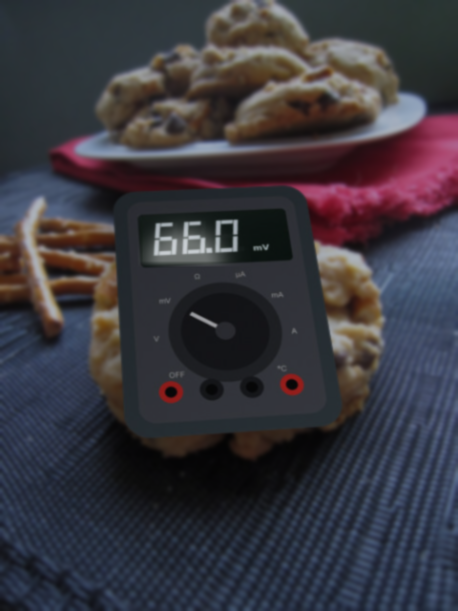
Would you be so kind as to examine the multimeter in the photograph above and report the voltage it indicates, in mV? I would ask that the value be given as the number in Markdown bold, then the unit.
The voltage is **66.0** mV
